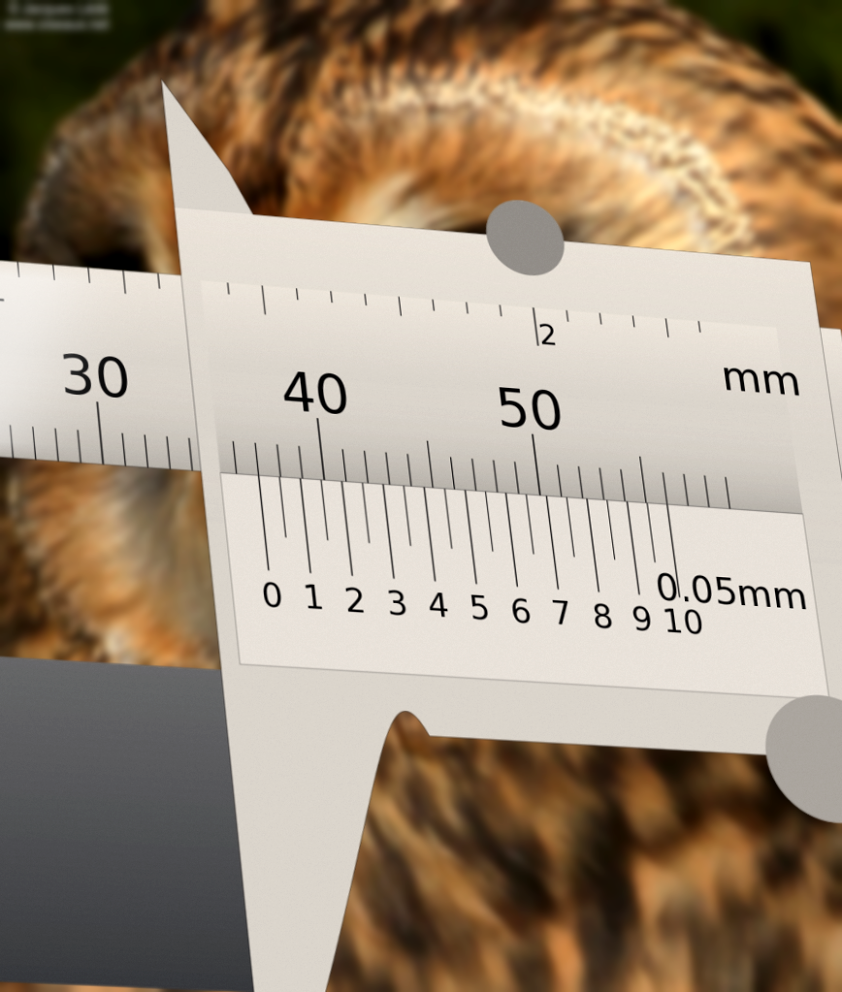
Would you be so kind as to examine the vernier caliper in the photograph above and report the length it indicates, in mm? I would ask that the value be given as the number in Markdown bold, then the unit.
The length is **37.0** mm
